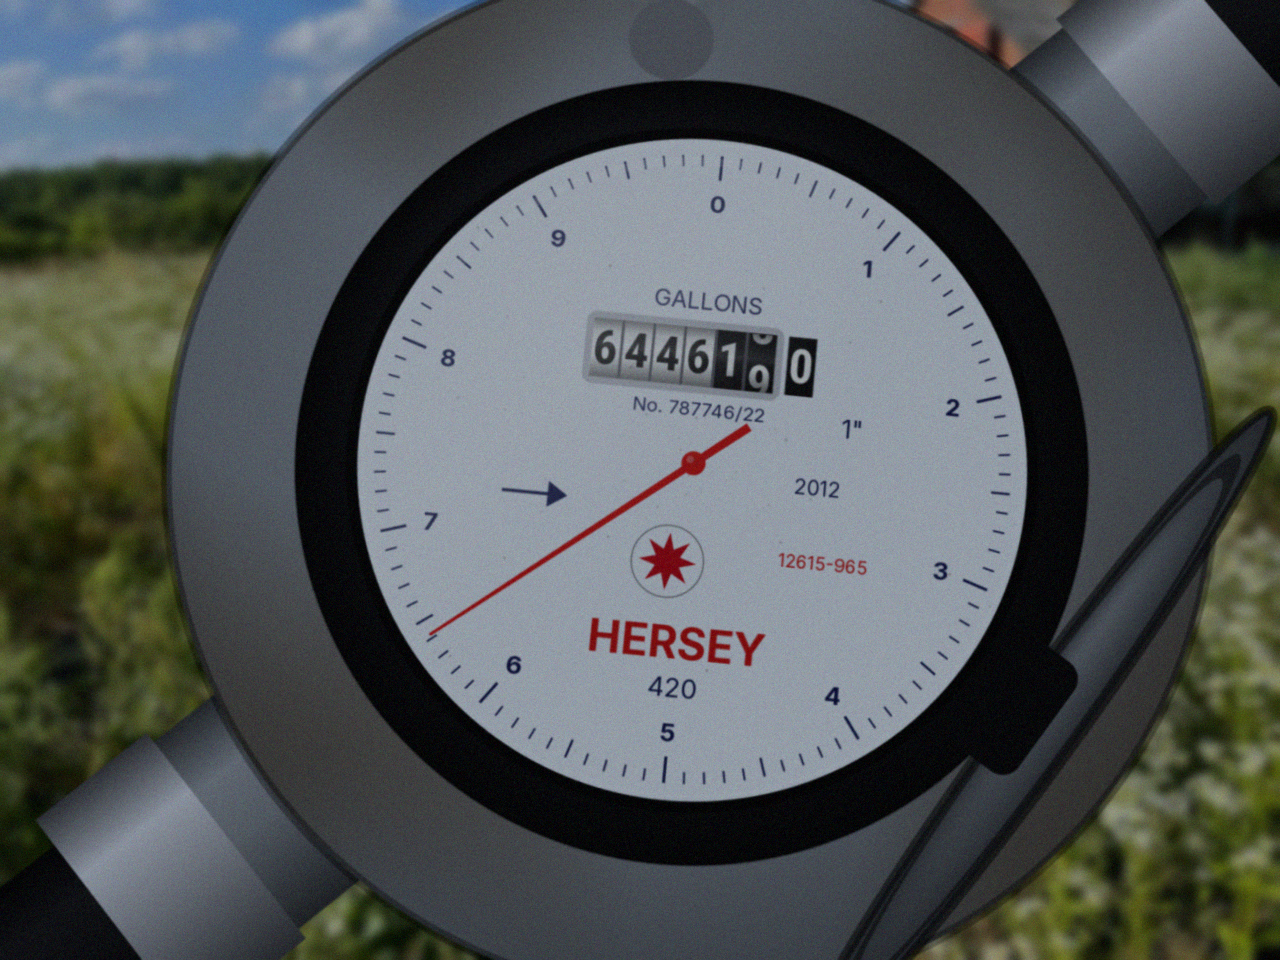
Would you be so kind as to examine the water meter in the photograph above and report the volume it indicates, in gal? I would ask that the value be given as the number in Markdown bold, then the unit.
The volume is **6446186.4** gal
